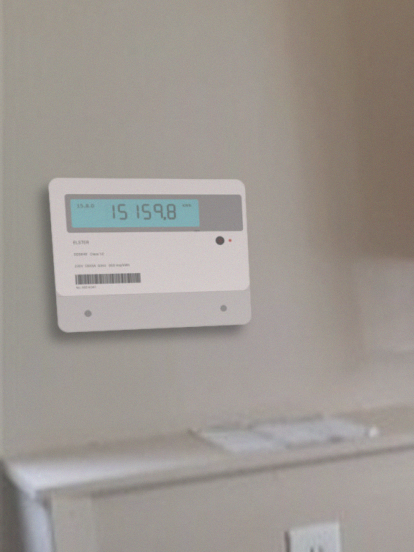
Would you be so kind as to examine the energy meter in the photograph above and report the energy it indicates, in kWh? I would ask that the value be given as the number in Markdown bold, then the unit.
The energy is **15159.8** kWh
